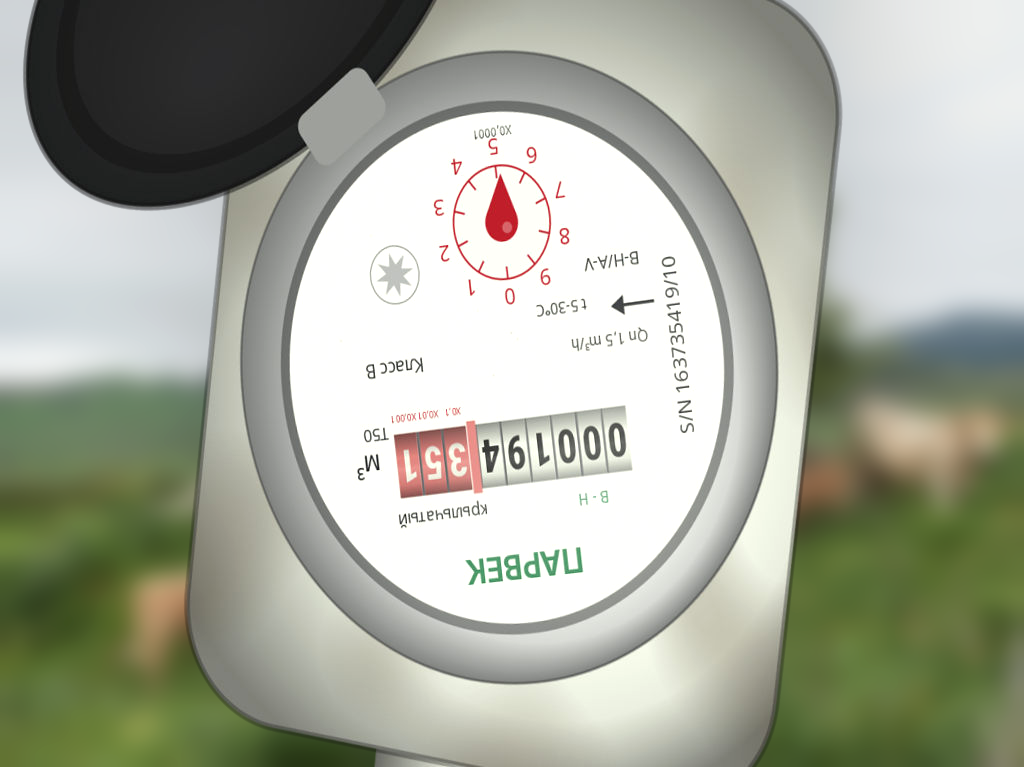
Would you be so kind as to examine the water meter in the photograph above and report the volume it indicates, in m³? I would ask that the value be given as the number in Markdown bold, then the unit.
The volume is **194.3515** m³
